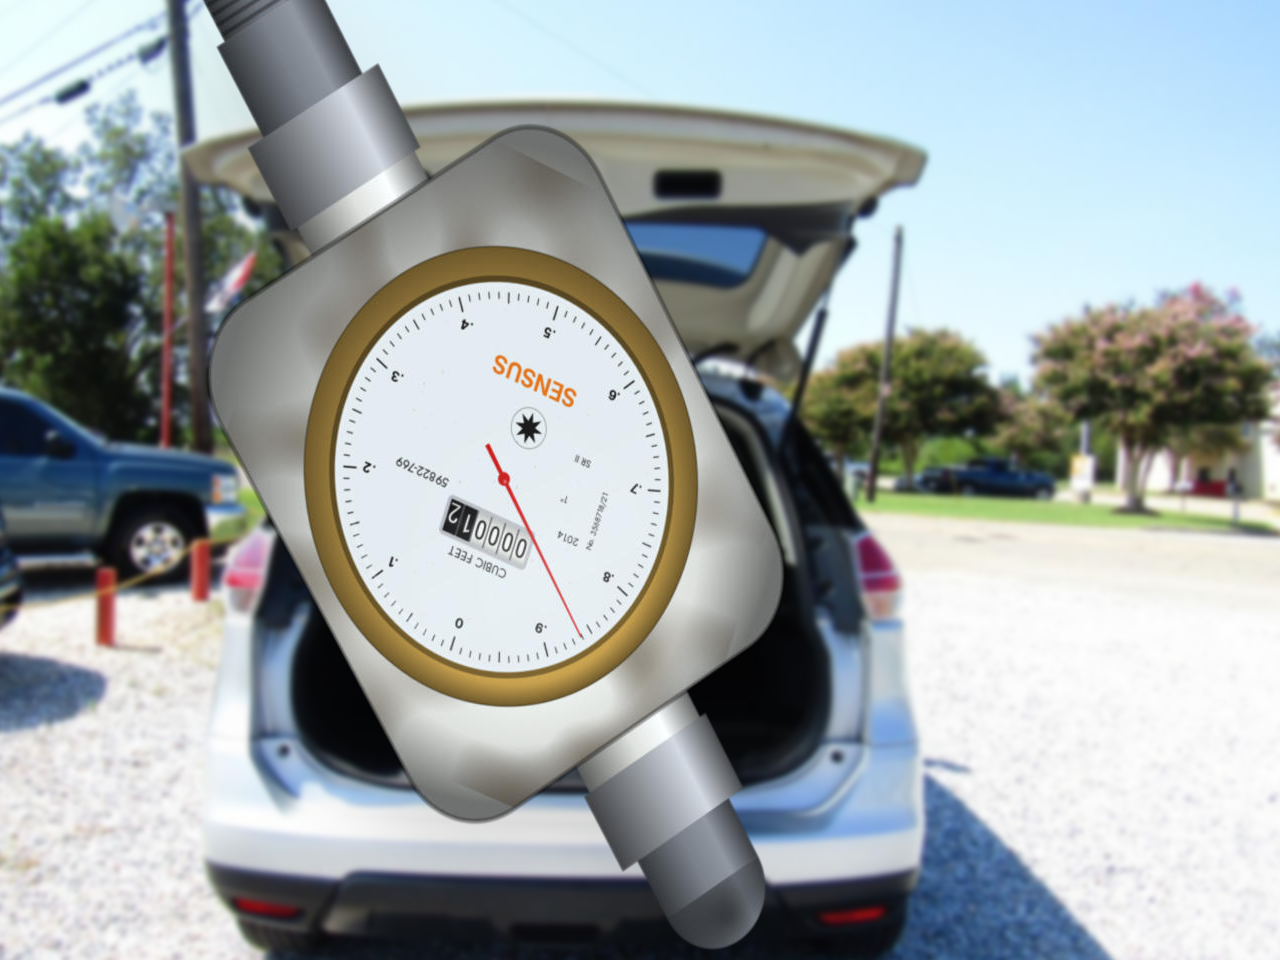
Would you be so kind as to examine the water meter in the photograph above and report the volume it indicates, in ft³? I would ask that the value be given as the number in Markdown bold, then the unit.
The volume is **11.86** ft³
